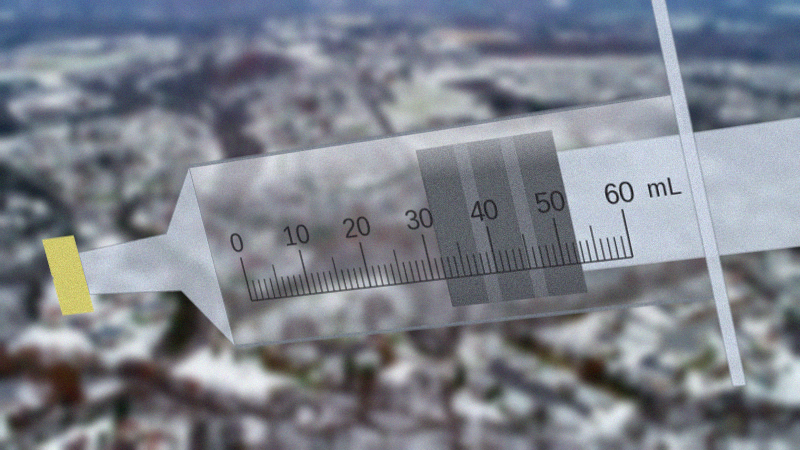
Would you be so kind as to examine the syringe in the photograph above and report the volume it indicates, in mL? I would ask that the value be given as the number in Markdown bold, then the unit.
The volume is **32** mL
